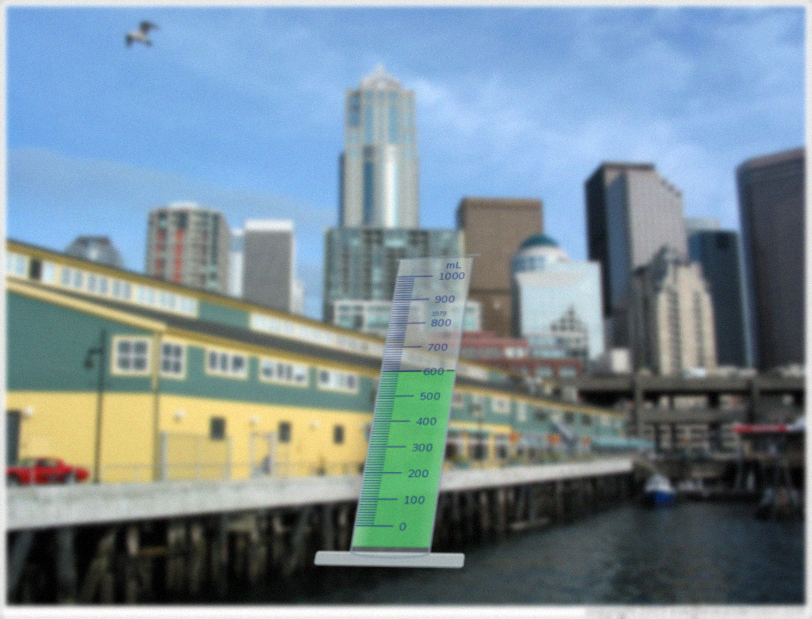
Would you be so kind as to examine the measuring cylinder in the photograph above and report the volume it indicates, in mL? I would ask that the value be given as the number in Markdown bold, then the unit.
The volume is **600** mL
